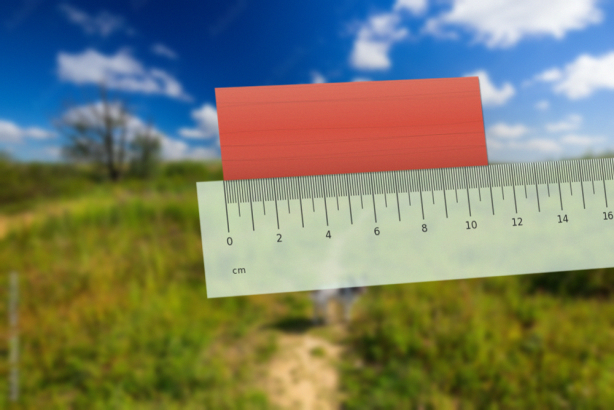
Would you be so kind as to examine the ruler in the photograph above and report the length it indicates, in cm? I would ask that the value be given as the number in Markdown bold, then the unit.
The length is **11** cm
